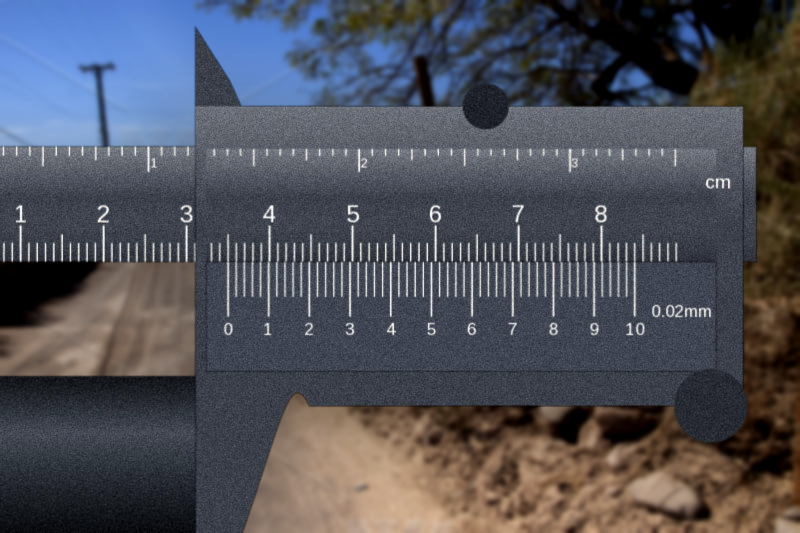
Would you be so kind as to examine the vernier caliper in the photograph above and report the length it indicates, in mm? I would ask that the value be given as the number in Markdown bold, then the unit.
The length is **35.0** mm
